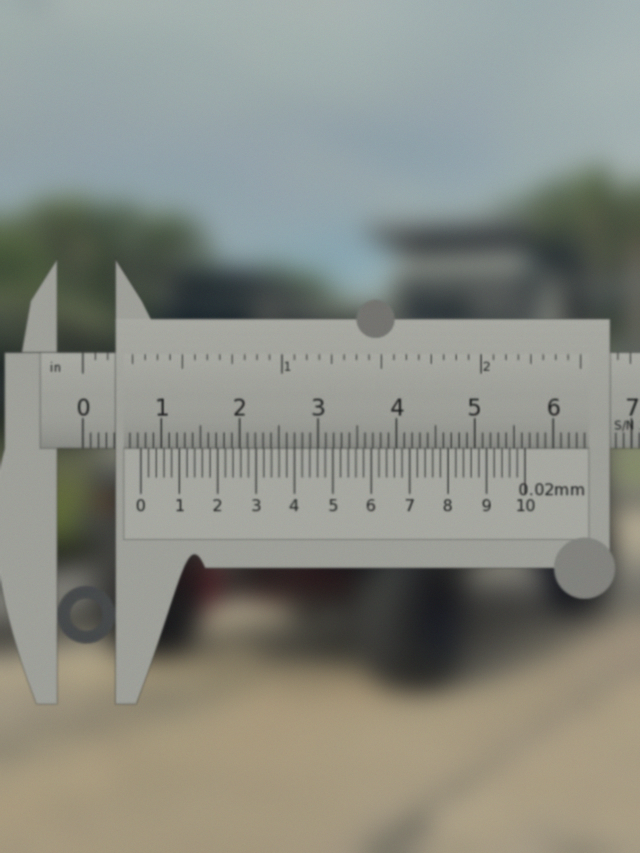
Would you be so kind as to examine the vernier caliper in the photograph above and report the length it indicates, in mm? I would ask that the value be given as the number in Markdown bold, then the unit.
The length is **7.4** mm
